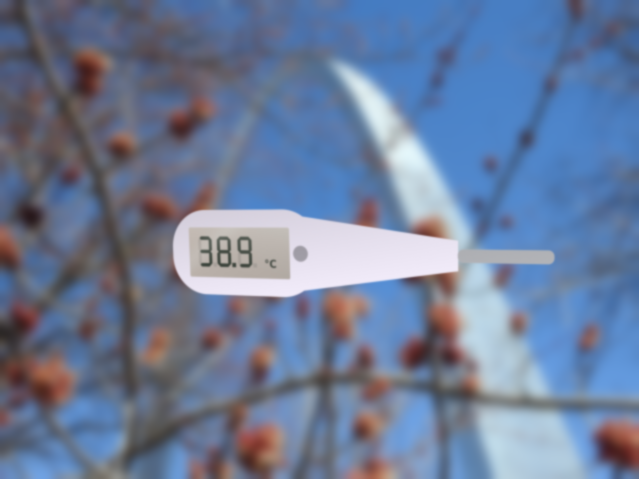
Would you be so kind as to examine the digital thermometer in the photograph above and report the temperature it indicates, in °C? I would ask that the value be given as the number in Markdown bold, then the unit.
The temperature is **38.9** °C
